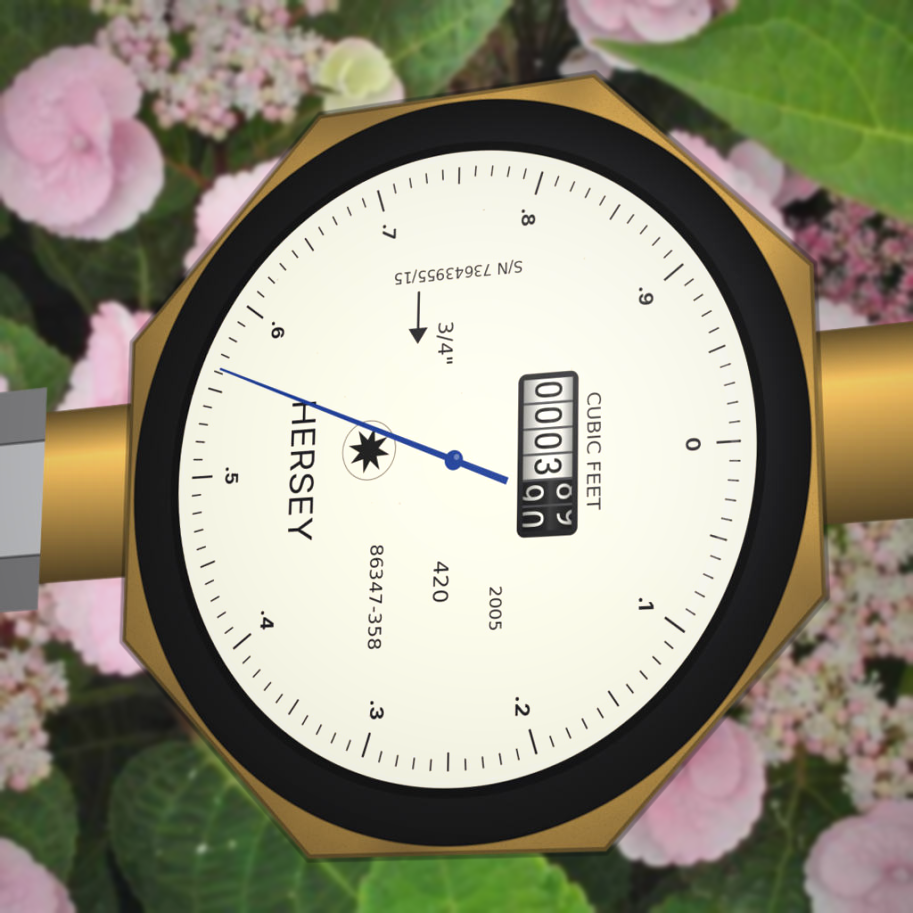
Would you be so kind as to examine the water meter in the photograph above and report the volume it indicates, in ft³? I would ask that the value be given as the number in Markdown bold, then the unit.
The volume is **389.56** ft³
